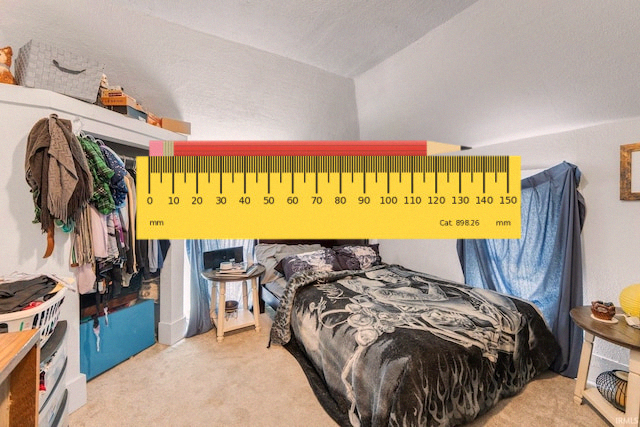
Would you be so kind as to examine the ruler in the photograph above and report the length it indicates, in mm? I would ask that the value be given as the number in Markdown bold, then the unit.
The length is **135** mm
